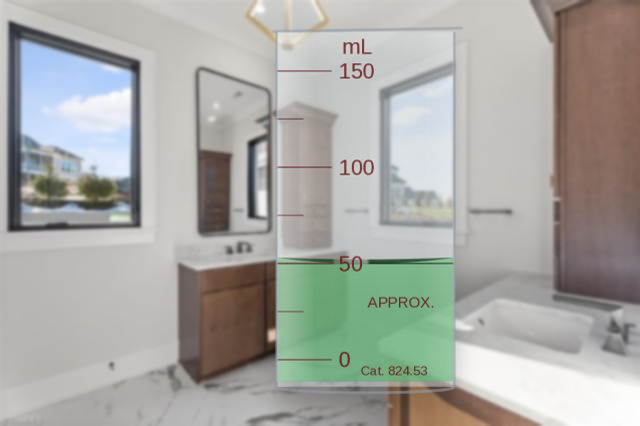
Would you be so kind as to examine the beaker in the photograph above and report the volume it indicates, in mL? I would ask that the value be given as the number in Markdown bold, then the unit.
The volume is **50** mL
